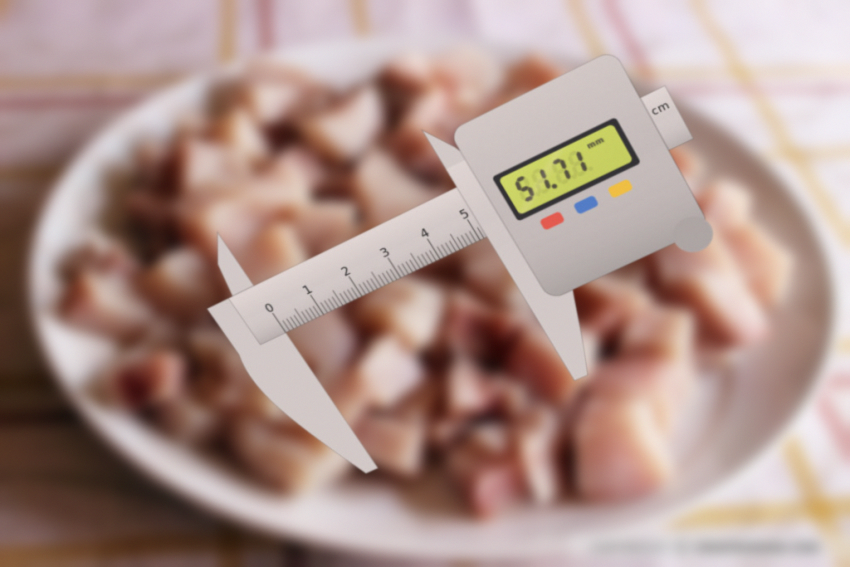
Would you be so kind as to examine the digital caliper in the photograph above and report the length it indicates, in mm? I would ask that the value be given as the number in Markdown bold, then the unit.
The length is **51.71** mm
